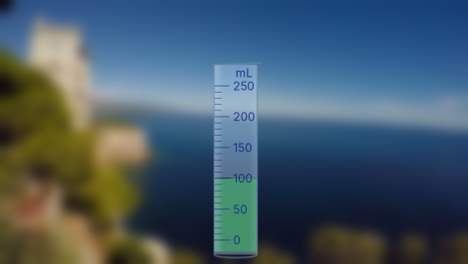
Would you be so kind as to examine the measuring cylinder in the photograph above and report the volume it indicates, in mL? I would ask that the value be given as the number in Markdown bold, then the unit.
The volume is **100** mL
